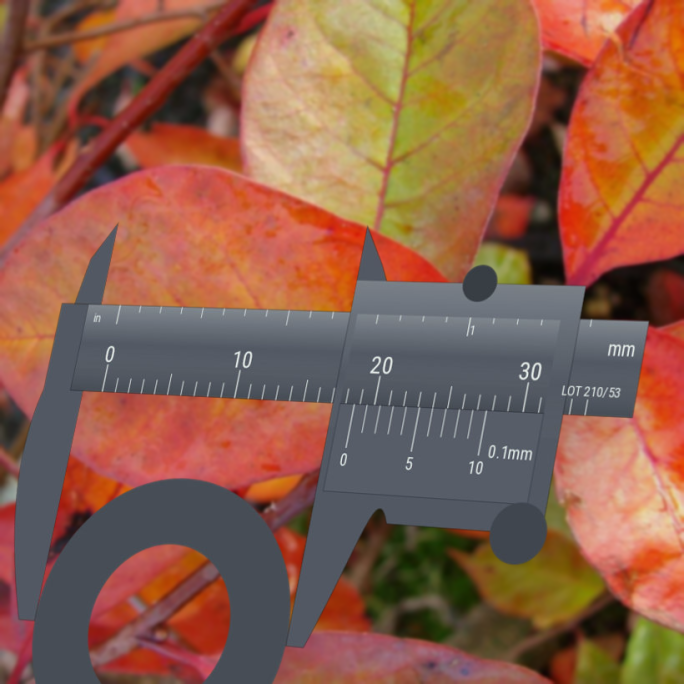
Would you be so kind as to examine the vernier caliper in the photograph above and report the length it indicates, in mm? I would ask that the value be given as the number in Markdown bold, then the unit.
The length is **18.6** mm
